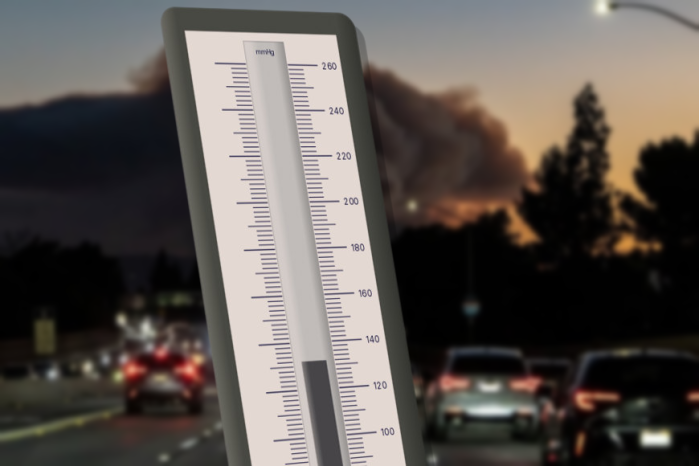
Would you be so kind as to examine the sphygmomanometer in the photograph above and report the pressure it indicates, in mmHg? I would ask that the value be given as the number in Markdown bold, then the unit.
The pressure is **132** mmHg
